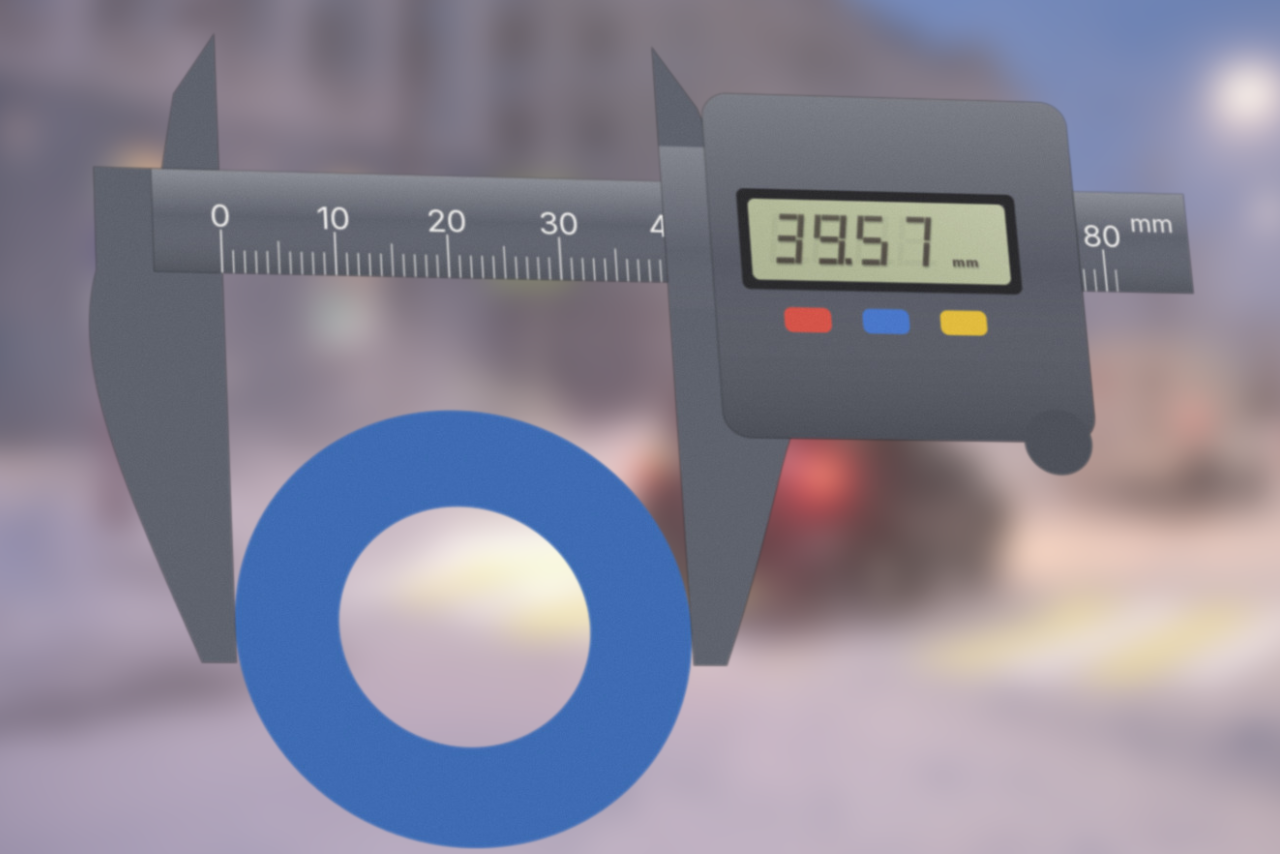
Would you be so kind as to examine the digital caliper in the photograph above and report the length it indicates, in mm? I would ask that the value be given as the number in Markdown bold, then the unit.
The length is **39.57** mm
